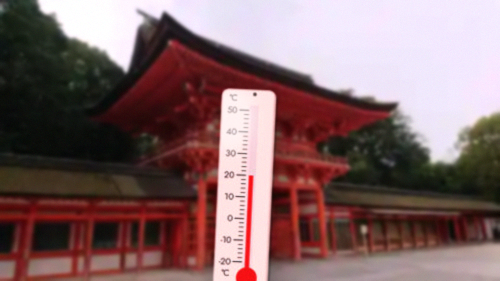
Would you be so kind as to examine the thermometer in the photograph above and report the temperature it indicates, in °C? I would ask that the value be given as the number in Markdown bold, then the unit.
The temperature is **20** °C
